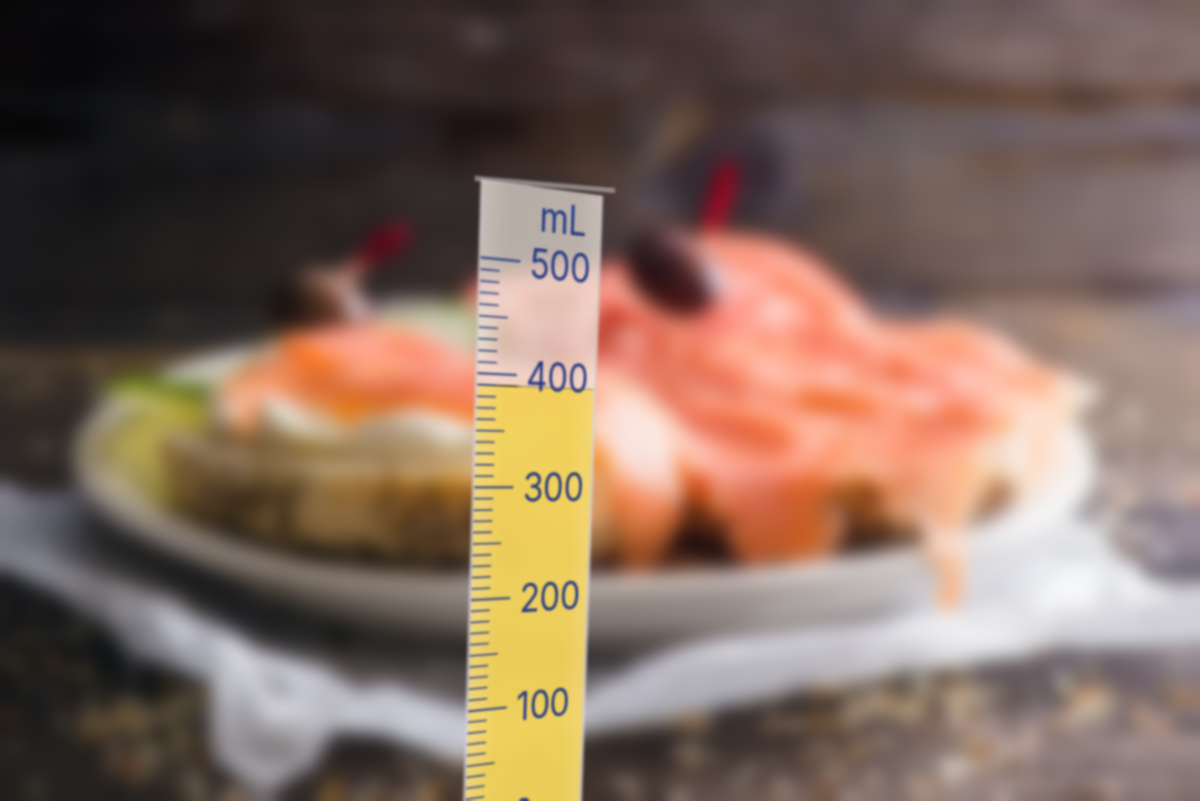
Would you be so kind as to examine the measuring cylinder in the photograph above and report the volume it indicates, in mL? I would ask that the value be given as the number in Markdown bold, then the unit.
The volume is **390** mL
